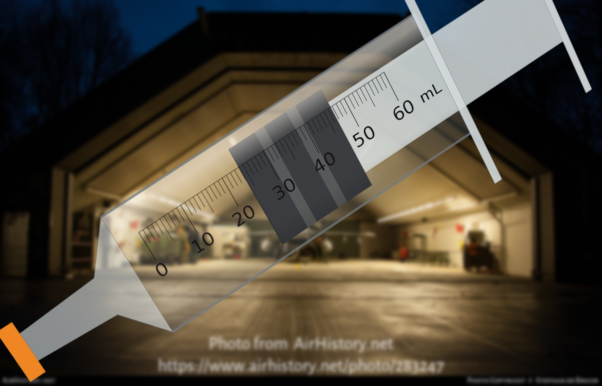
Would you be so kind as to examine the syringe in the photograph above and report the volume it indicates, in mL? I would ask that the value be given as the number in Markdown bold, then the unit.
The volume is **24** mL
